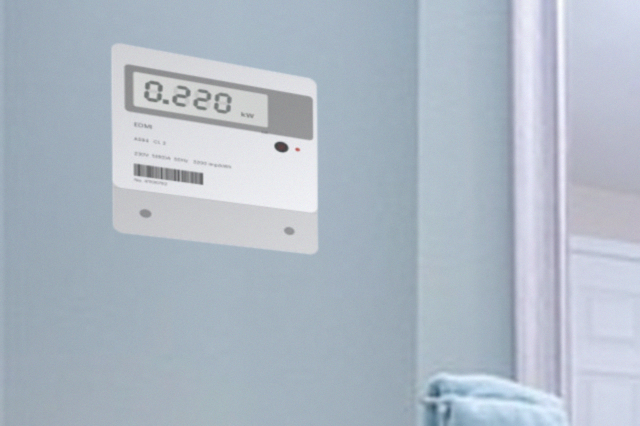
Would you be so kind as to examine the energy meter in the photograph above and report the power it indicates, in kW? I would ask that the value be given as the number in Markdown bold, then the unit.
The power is **0.220** kW
